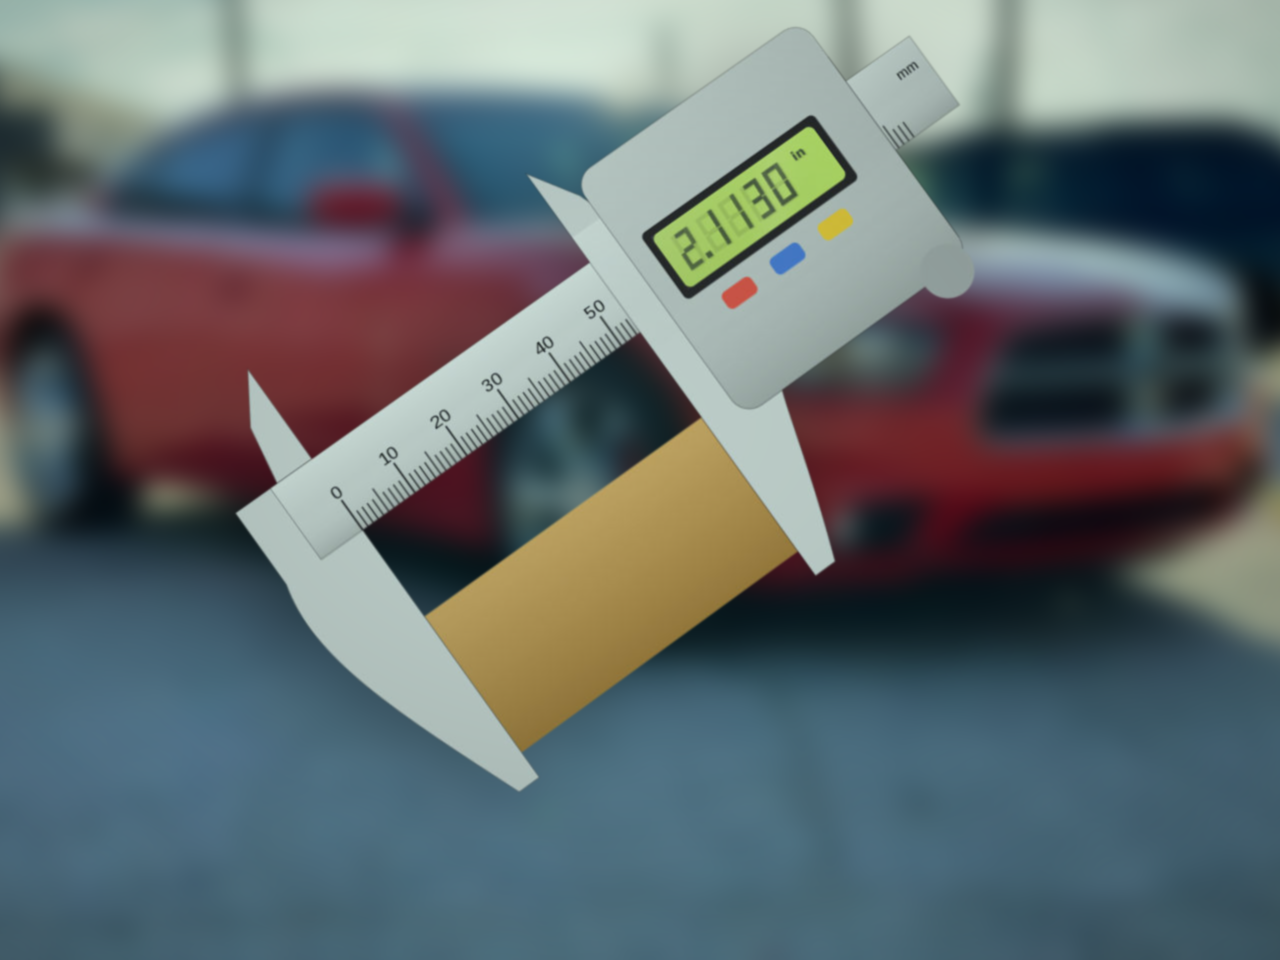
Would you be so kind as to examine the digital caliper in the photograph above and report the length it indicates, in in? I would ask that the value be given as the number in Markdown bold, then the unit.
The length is **2.1130** in
